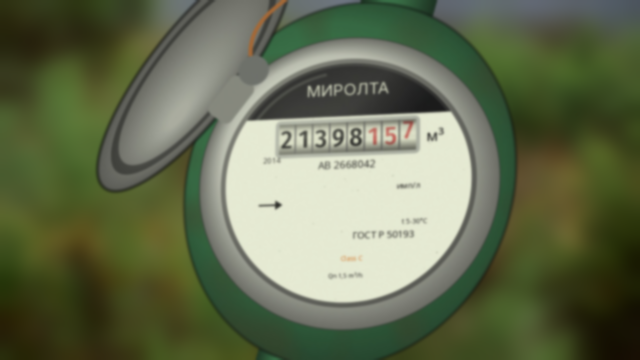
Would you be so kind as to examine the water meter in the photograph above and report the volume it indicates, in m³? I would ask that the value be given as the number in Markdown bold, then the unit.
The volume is **21398.157** m³
